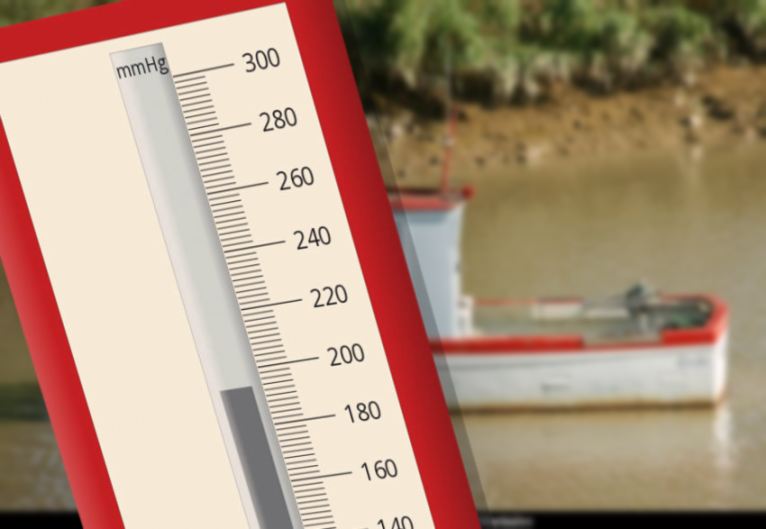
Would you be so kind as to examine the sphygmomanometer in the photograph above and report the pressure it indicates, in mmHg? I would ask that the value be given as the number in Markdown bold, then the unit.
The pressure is **194** mmHg
